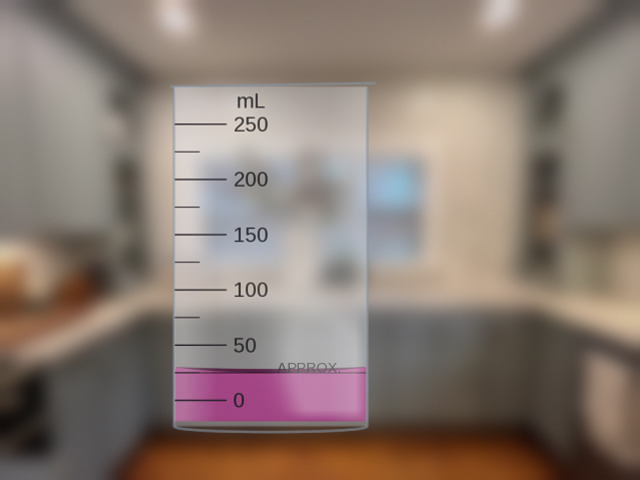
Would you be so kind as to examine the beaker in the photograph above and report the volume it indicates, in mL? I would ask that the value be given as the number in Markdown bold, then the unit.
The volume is **25** mL
